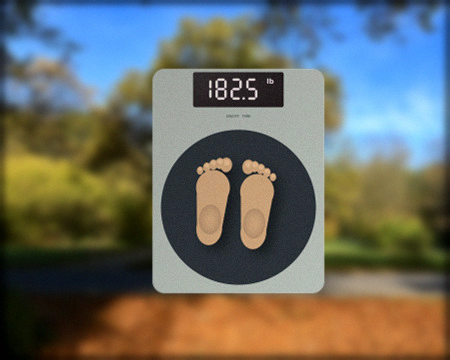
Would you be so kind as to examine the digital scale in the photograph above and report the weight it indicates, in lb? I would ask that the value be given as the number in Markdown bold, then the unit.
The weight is **182.5** lb
